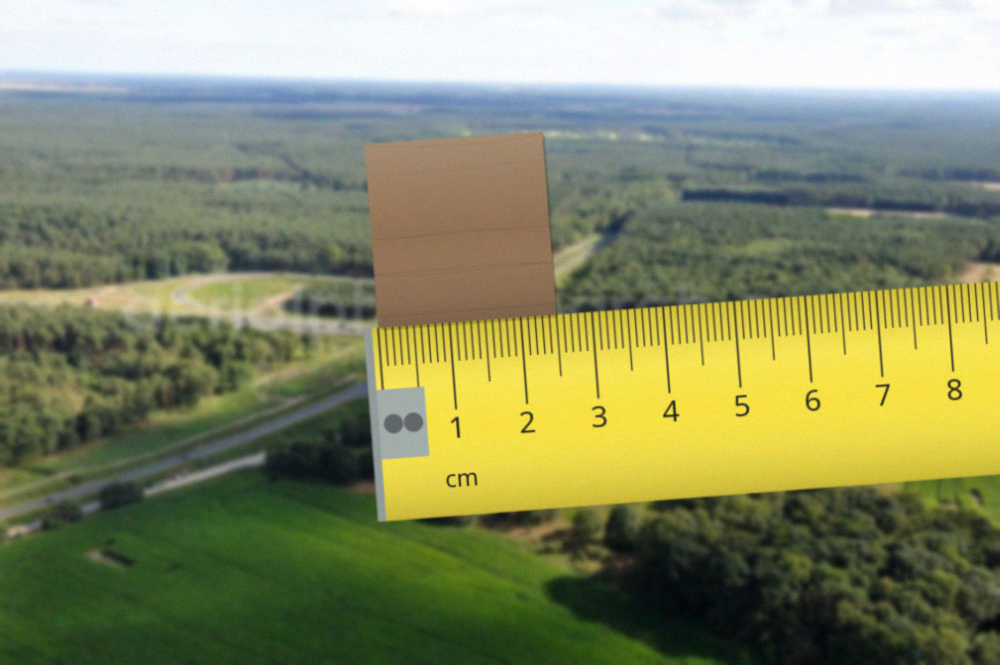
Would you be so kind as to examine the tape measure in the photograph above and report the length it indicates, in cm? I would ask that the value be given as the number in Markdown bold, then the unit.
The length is **2.5** cm
